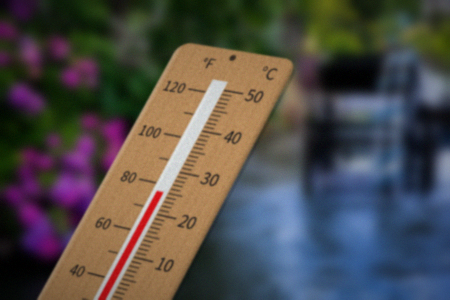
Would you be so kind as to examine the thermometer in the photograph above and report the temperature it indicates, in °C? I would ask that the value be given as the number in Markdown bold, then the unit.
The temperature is **25** °C
